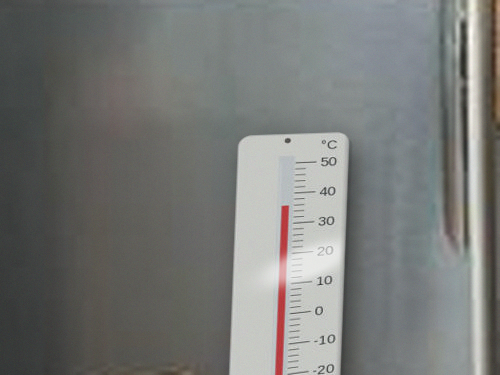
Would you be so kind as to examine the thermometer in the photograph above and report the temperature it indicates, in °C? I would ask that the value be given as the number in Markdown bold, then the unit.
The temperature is **36** °C
